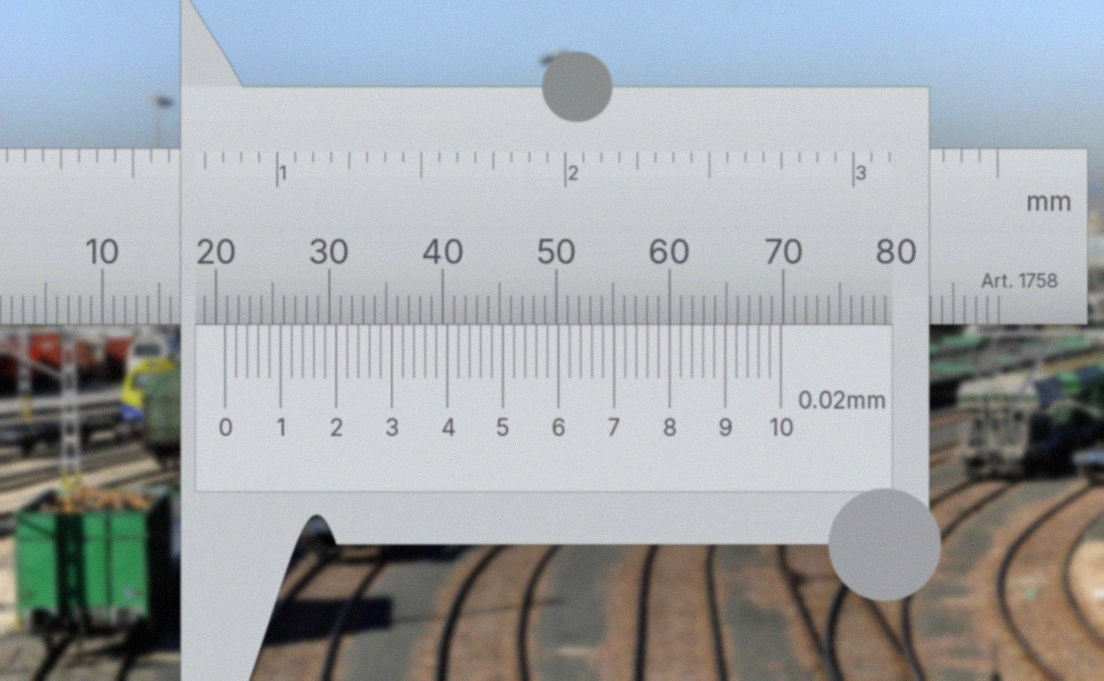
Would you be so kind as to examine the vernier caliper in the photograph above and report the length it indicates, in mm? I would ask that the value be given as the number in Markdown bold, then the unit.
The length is **20.8** mm
